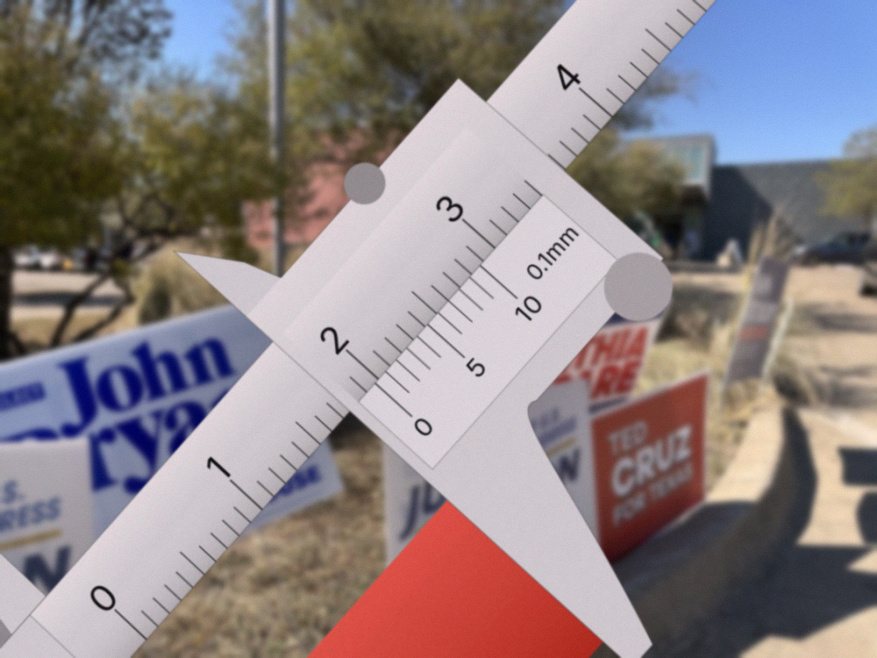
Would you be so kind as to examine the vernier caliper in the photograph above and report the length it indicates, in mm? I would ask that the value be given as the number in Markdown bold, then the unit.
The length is **19.7** mm
